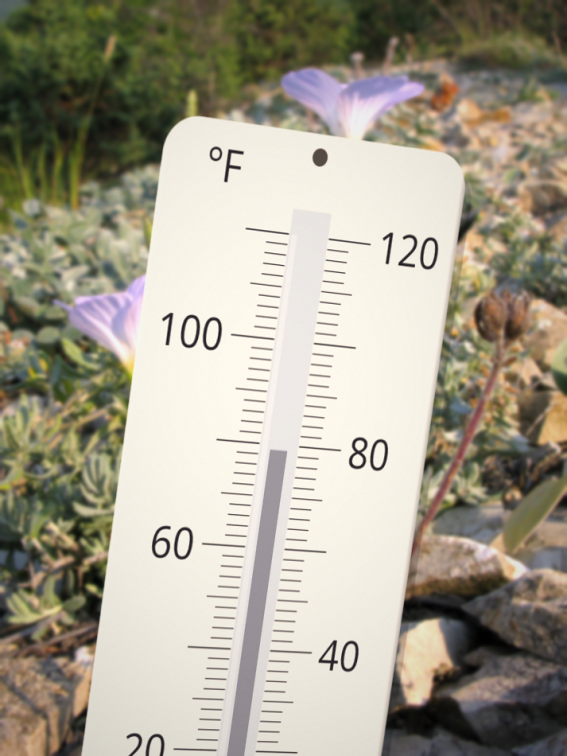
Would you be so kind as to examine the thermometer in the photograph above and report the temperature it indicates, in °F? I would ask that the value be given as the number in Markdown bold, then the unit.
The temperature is **79** °F
